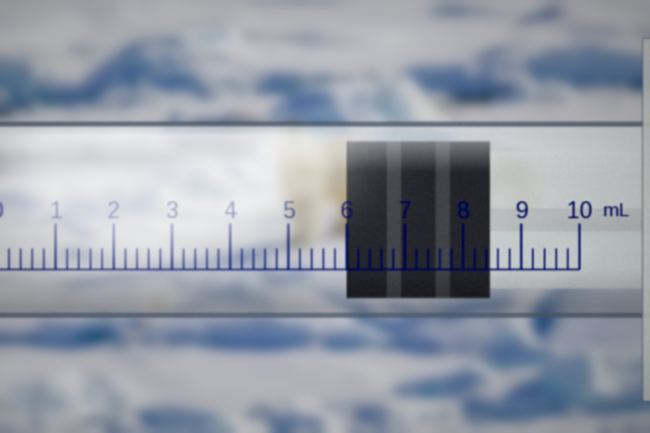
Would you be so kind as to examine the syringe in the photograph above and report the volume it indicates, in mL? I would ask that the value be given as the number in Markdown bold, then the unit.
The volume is **6** mL
